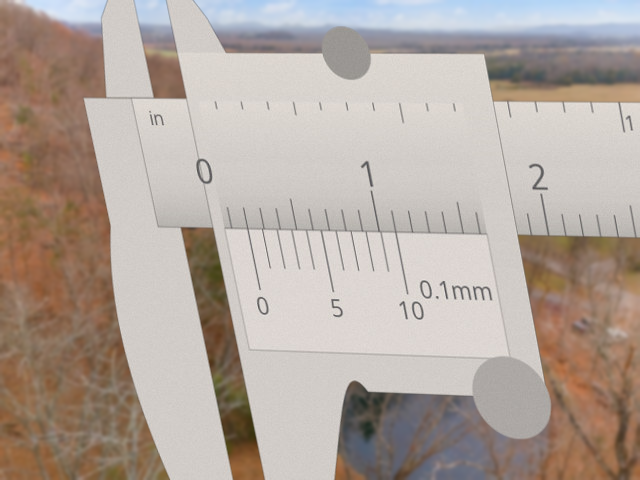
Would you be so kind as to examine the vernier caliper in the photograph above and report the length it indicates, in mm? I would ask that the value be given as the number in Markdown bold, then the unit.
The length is **2.0** mm
